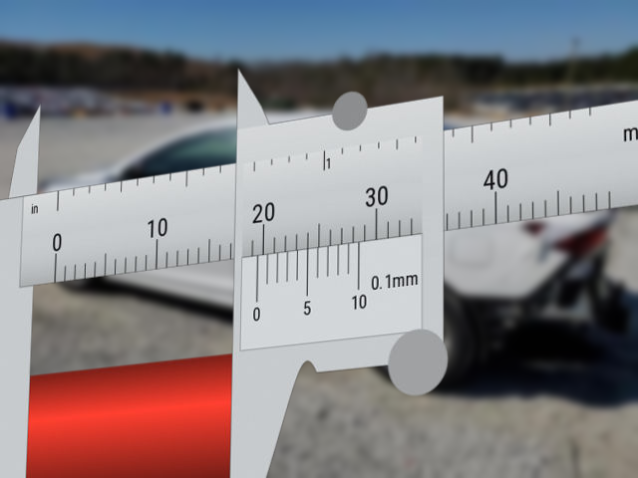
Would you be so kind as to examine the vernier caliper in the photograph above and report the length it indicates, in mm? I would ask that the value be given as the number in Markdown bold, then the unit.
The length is **19.5** mm
